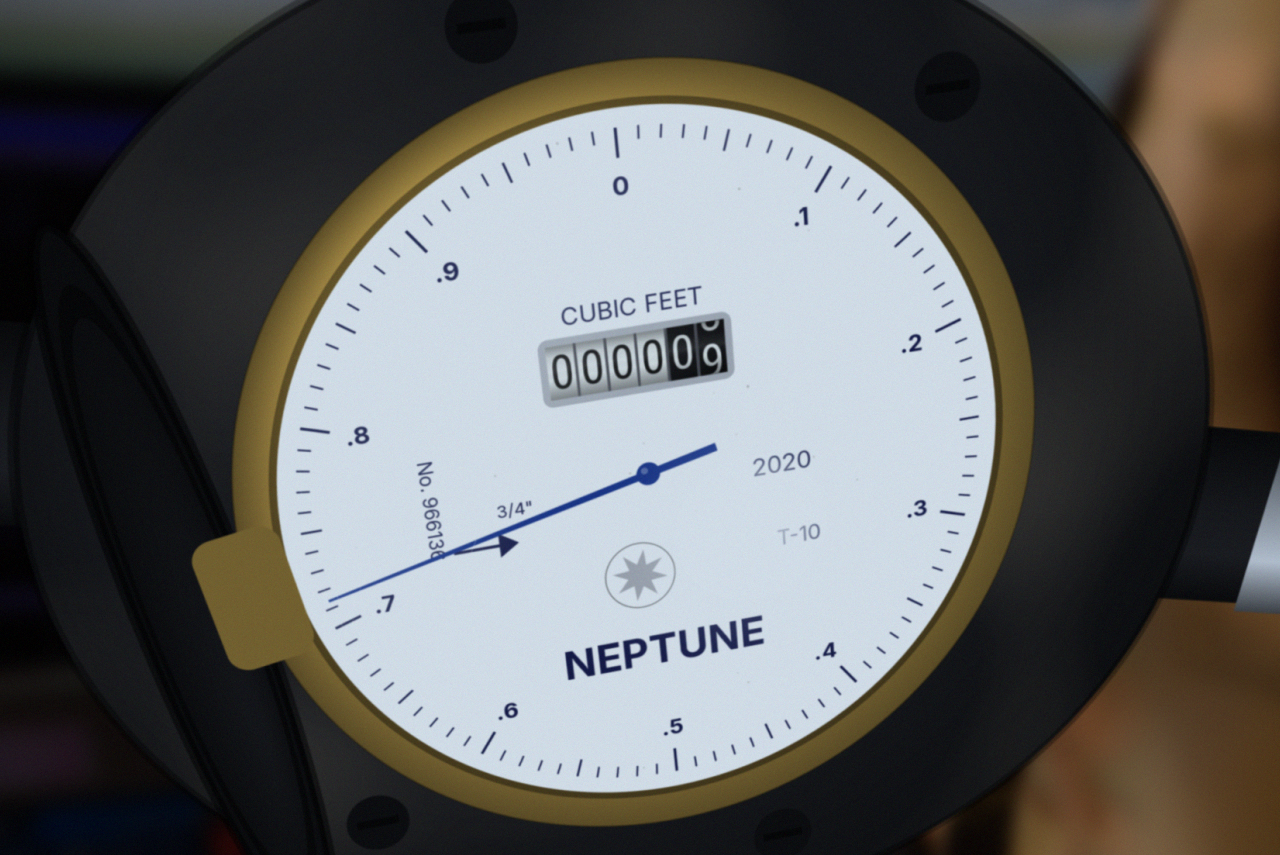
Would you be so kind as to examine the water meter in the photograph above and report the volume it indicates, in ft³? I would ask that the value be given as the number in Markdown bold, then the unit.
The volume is **8.71** ft³
